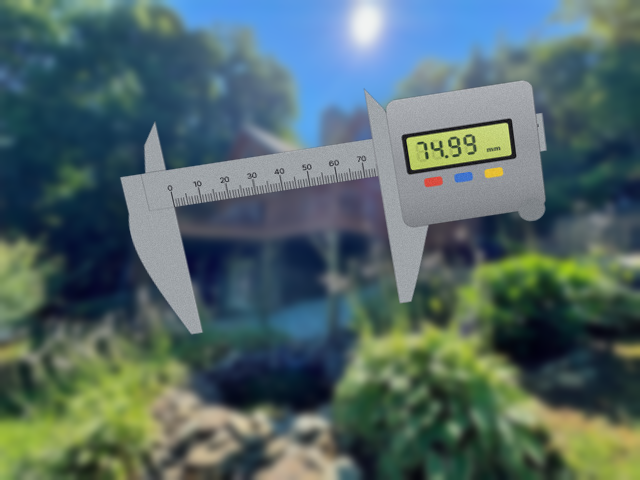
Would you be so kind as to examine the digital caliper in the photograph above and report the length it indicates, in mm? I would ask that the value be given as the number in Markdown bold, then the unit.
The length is **74.99** mm
